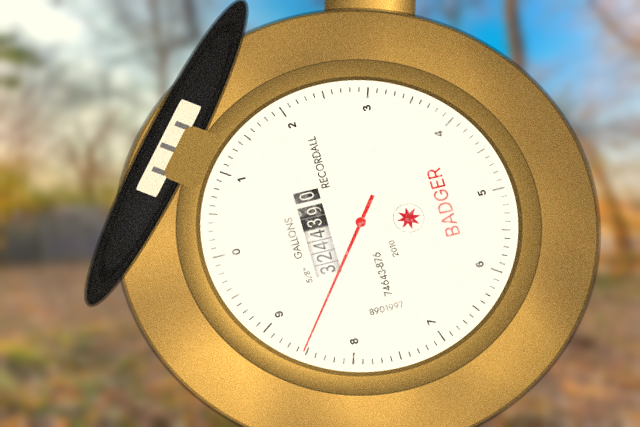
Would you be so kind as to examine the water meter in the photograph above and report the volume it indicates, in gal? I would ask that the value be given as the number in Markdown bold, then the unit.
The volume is **3244388.5** gal
